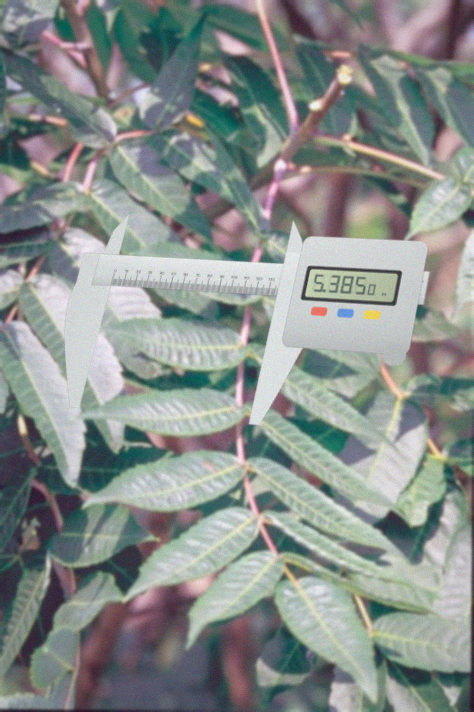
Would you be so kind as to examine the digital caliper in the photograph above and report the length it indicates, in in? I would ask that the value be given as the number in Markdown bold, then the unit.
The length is **5.3850** in
